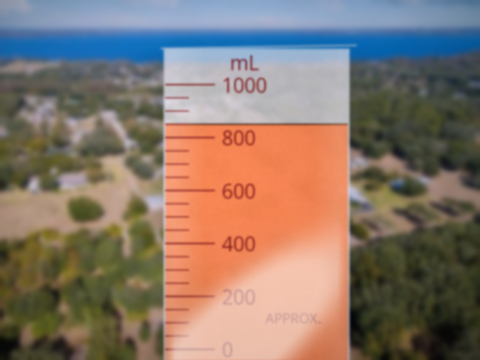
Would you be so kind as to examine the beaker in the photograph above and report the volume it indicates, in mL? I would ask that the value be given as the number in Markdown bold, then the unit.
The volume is **850** mL
